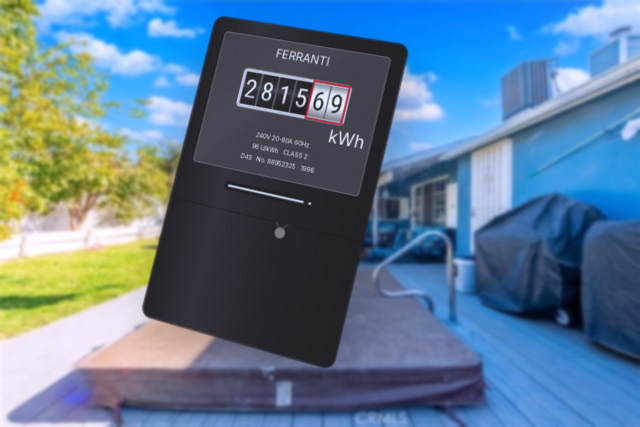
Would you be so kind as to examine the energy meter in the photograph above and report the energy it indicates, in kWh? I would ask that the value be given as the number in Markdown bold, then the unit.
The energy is **2815.69** kWh
